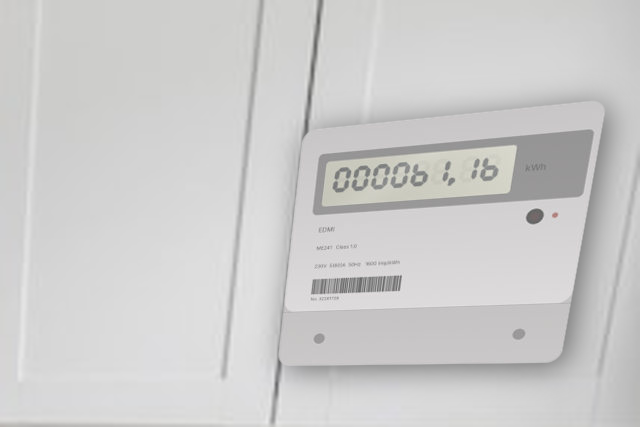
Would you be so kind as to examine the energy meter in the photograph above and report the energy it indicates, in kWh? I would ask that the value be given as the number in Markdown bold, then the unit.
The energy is **61.16** kWh
